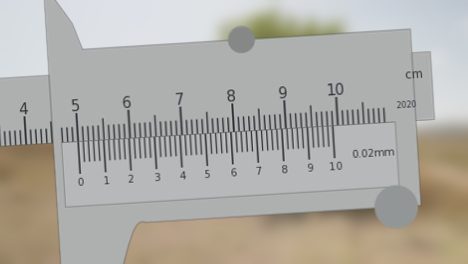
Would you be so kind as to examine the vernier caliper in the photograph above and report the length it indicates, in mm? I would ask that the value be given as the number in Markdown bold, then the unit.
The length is **50.0** mm
